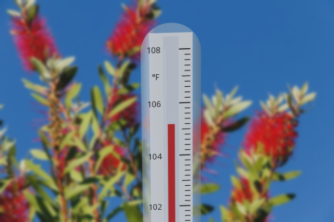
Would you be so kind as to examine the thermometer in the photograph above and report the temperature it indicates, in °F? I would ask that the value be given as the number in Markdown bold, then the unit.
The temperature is **105.2** °F
